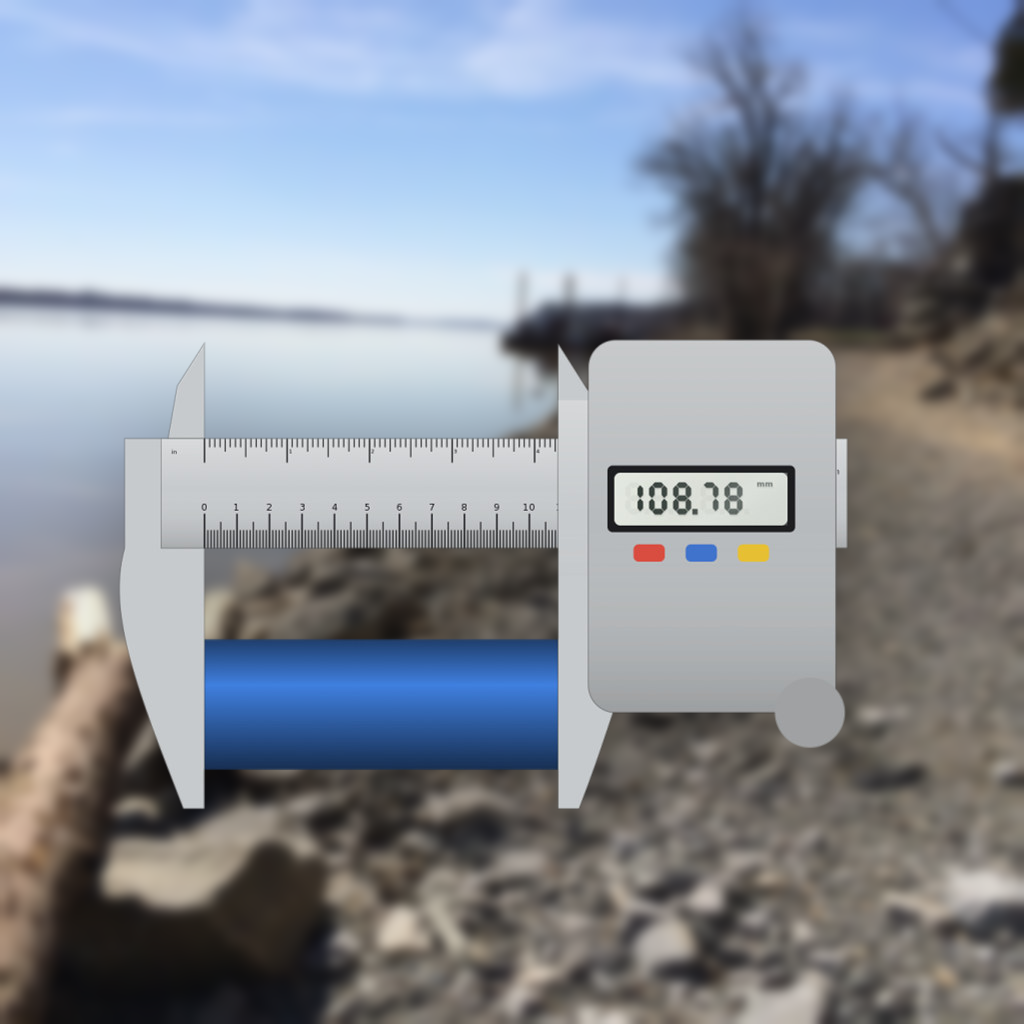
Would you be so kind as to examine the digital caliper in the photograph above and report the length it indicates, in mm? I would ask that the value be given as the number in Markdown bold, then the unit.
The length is **108.78** mm
